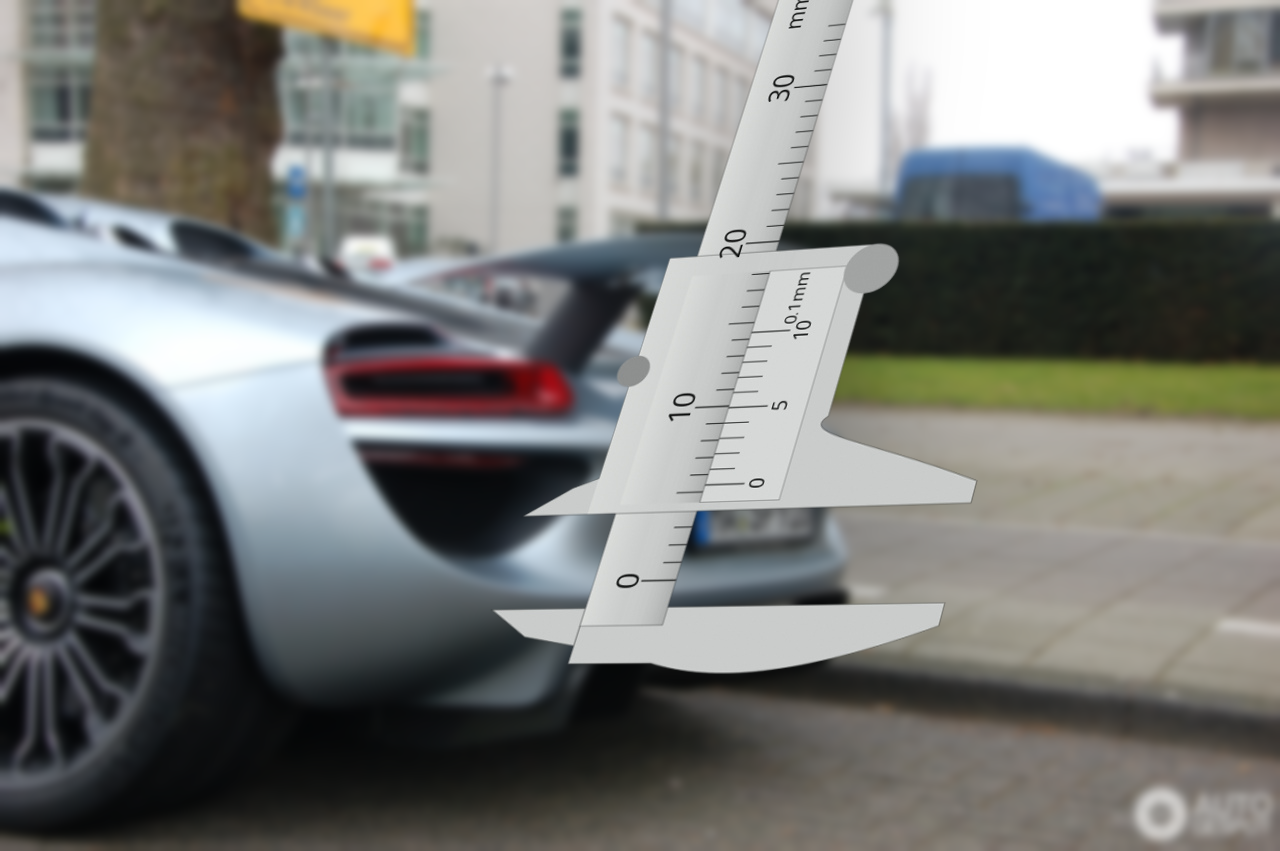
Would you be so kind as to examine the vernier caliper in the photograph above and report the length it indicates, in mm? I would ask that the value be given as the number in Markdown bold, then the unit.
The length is **5.4** mm
